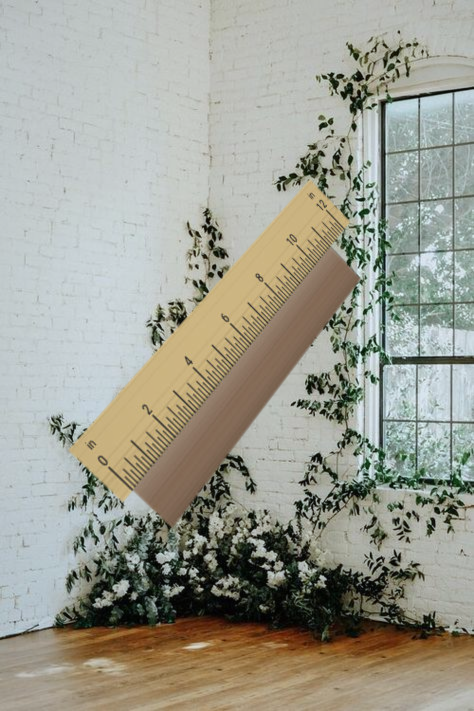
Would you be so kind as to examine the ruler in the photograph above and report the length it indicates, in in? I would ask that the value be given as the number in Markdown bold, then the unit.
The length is **11** in
